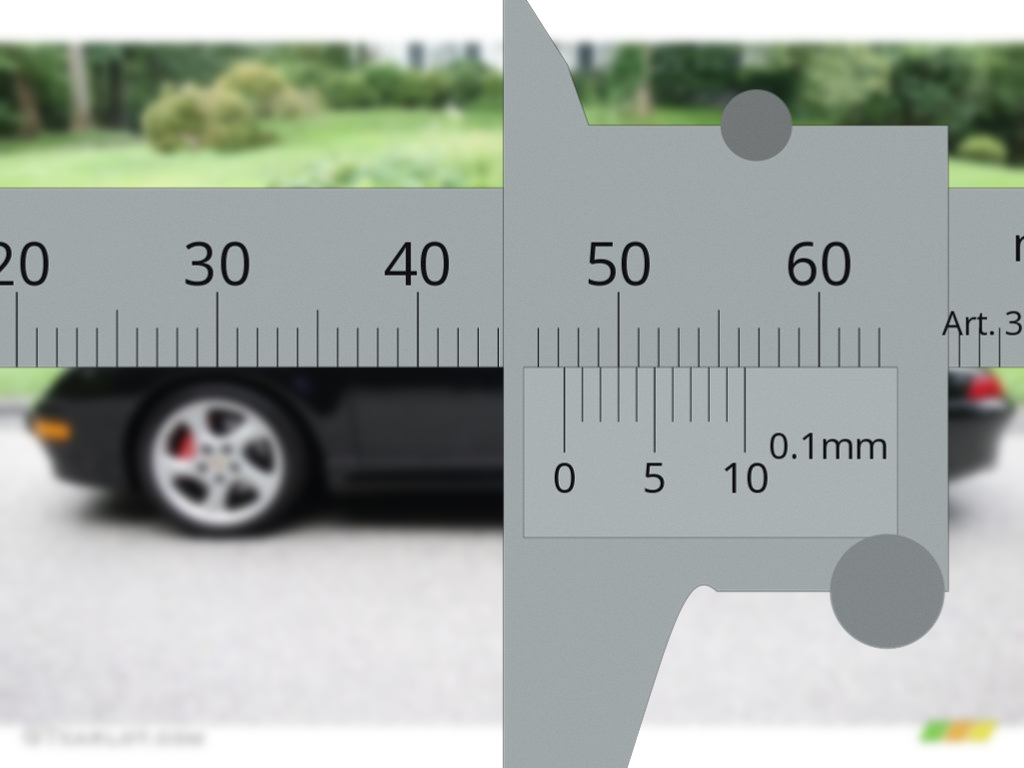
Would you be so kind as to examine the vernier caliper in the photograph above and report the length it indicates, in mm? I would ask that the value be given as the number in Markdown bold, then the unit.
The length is **47.3** mm
